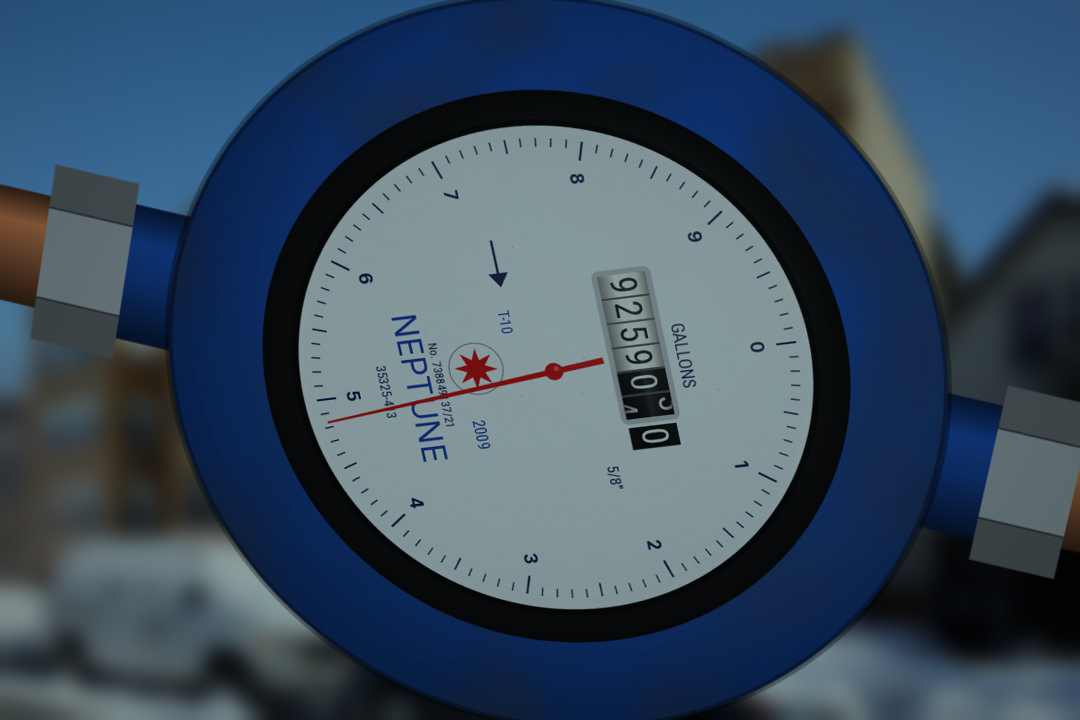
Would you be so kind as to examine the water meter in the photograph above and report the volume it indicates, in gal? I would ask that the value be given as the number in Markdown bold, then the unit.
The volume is **9259034.8** gal
